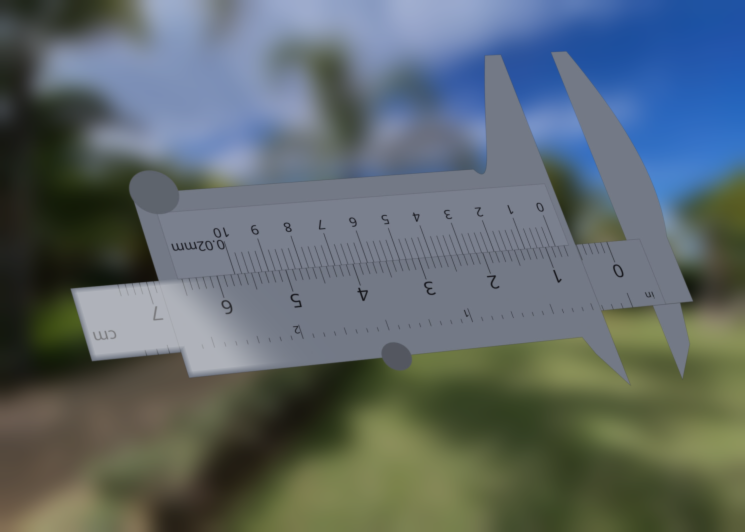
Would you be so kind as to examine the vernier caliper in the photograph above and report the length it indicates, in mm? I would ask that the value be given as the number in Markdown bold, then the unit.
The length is **8.4** mm
